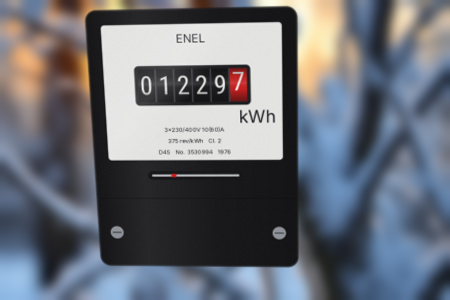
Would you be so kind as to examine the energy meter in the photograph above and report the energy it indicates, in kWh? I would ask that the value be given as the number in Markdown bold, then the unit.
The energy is **1229.7** kWh
